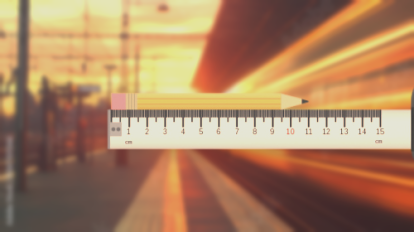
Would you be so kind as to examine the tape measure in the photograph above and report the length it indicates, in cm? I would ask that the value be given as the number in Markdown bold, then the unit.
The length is **11** cm
